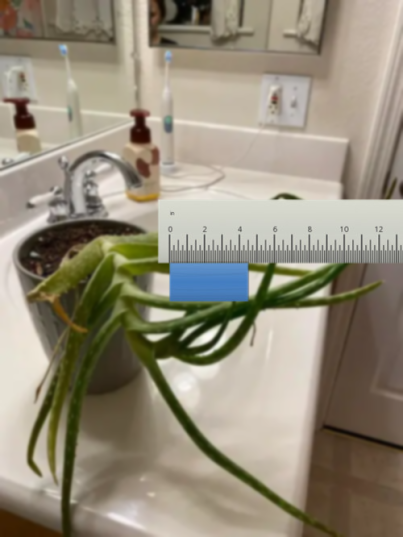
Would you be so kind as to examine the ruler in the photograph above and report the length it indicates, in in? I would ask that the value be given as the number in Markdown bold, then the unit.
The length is **4.5** in
